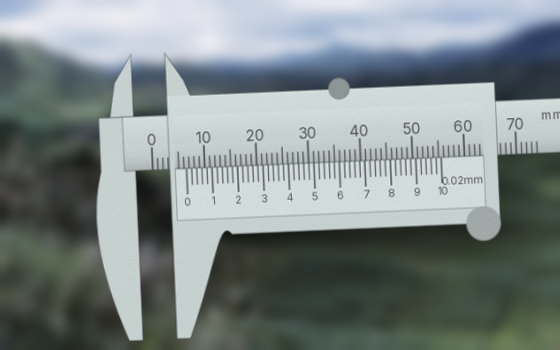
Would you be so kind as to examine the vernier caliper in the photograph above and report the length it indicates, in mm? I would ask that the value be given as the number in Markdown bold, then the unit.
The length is **6.5** mm
